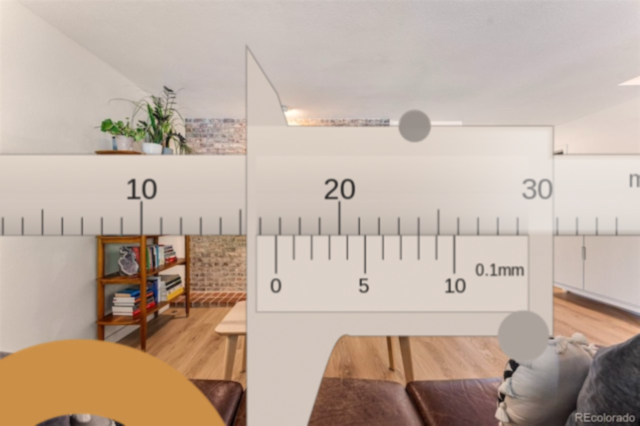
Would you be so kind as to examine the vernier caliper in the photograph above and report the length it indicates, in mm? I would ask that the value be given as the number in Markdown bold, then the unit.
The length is **16.8** mm
